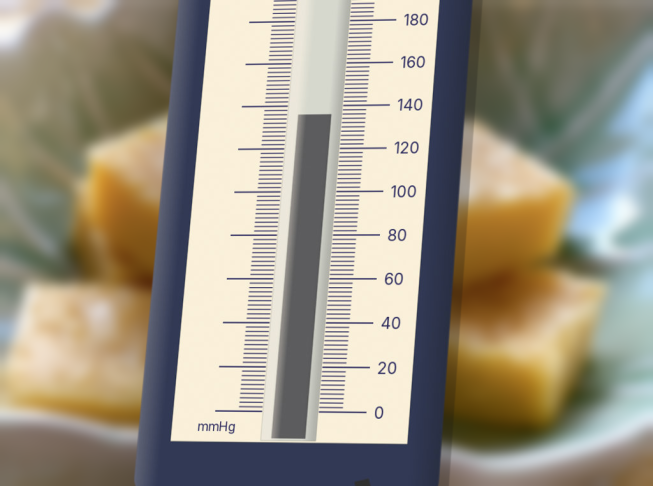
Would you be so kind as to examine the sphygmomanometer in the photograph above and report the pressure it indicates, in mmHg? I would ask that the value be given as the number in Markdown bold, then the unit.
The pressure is **136** mmHg
